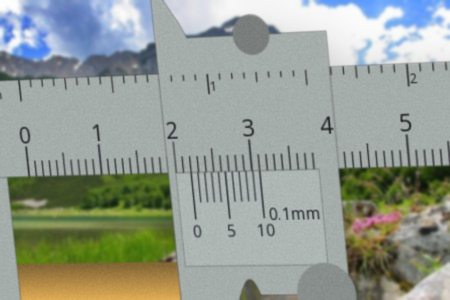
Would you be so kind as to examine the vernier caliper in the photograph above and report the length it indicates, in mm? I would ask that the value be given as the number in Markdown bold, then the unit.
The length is **22.0** mm
